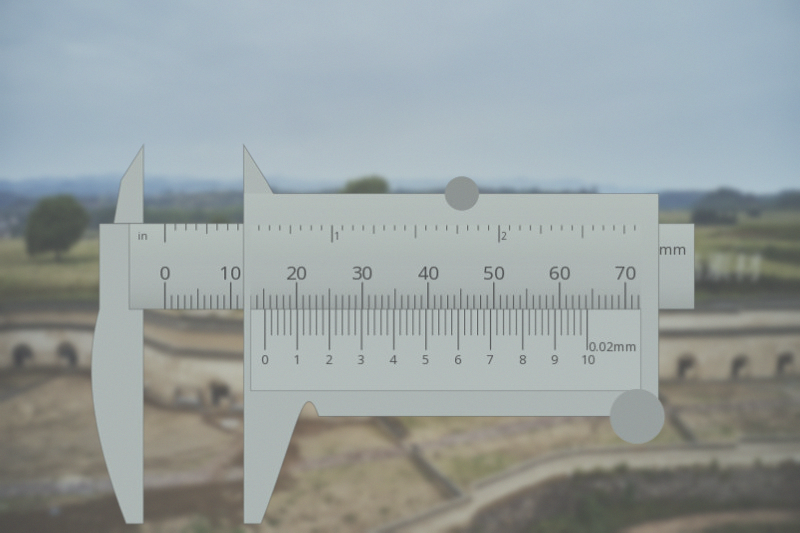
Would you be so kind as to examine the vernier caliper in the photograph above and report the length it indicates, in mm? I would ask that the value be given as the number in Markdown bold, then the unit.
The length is **15.2** mm
